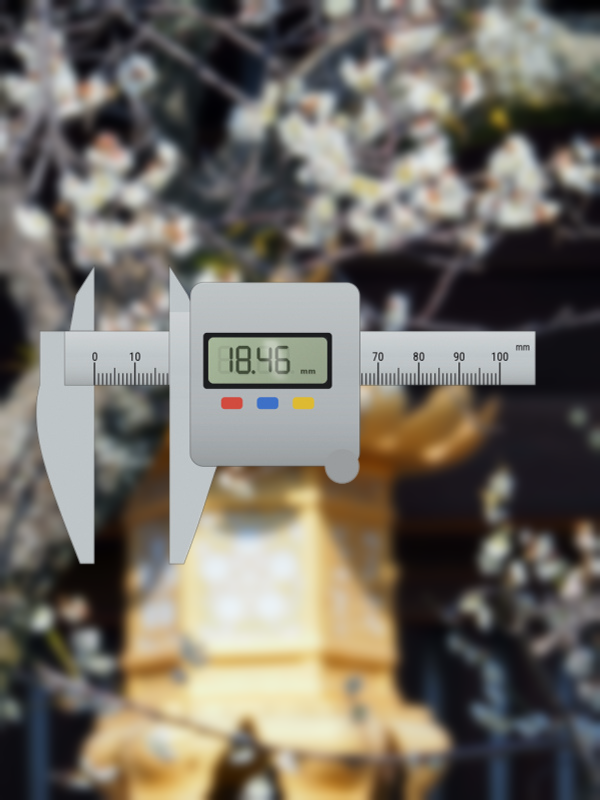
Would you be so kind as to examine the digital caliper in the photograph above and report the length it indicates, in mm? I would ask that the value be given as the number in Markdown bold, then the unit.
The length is **18.46** mm
